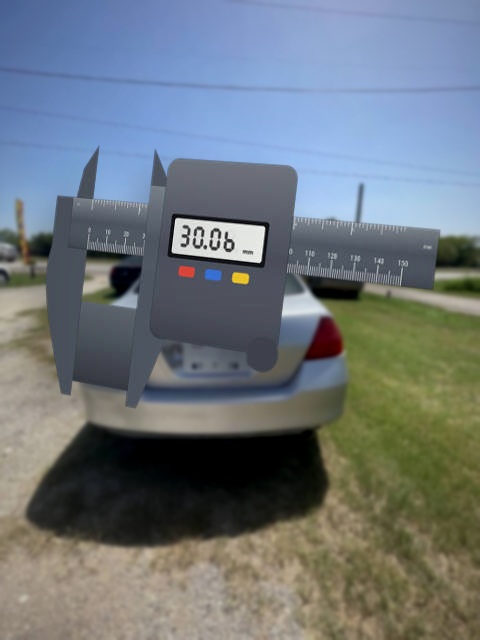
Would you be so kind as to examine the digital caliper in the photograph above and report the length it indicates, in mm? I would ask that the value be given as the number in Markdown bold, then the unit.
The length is **30.06** mm
